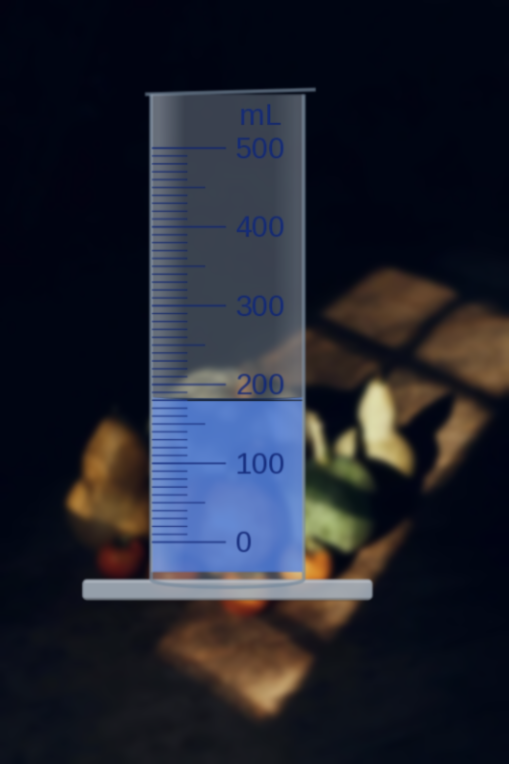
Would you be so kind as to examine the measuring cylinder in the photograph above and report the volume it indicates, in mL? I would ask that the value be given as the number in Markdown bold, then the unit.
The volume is **180** mL
